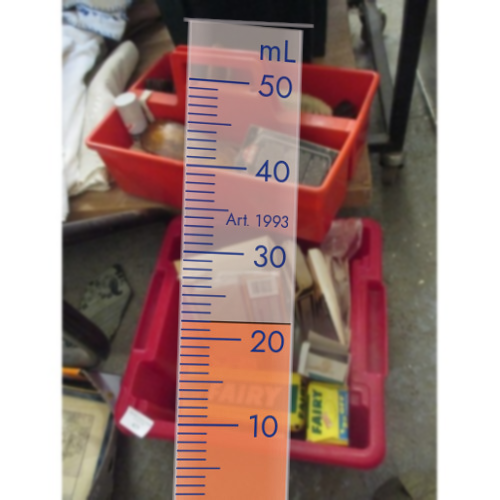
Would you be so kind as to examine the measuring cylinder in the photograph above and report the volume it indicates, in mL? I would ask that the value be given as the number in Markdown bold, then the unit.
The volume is **22** mL
